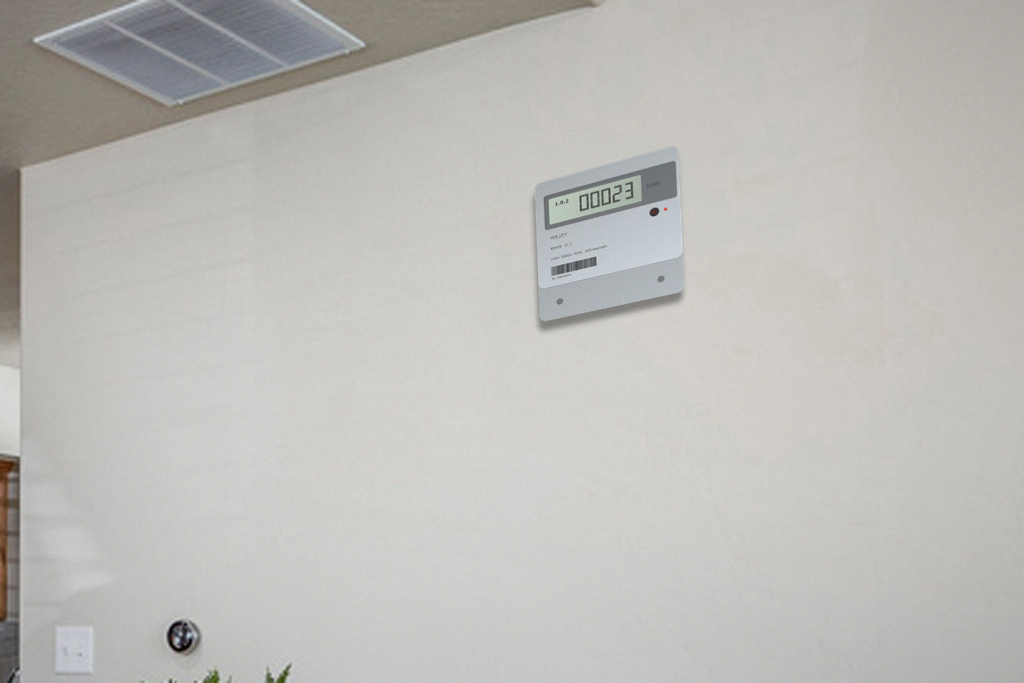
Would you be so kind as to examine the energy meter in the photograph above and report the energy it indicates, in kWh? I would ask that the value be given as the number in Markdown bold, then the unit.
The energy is **23** kWh
